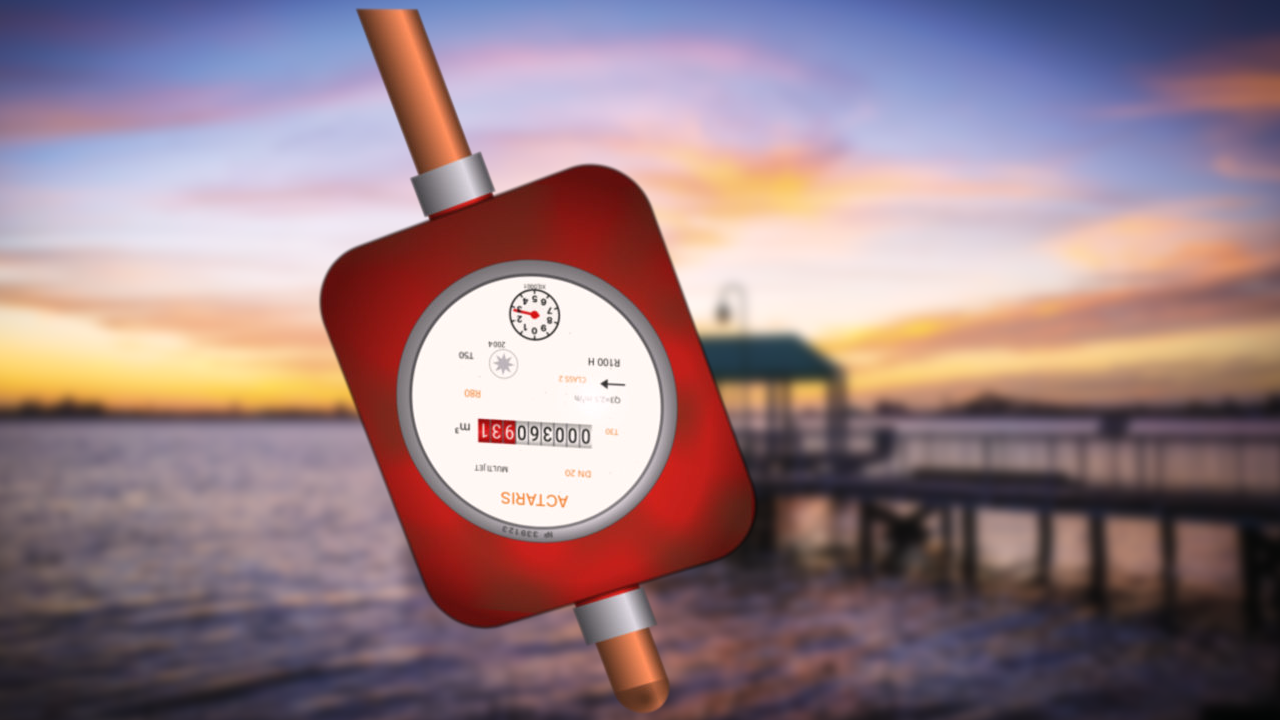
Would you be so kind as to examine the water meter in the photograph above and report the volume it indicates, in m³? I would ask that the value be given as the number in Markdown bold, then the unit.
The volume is **360.9312** m³
